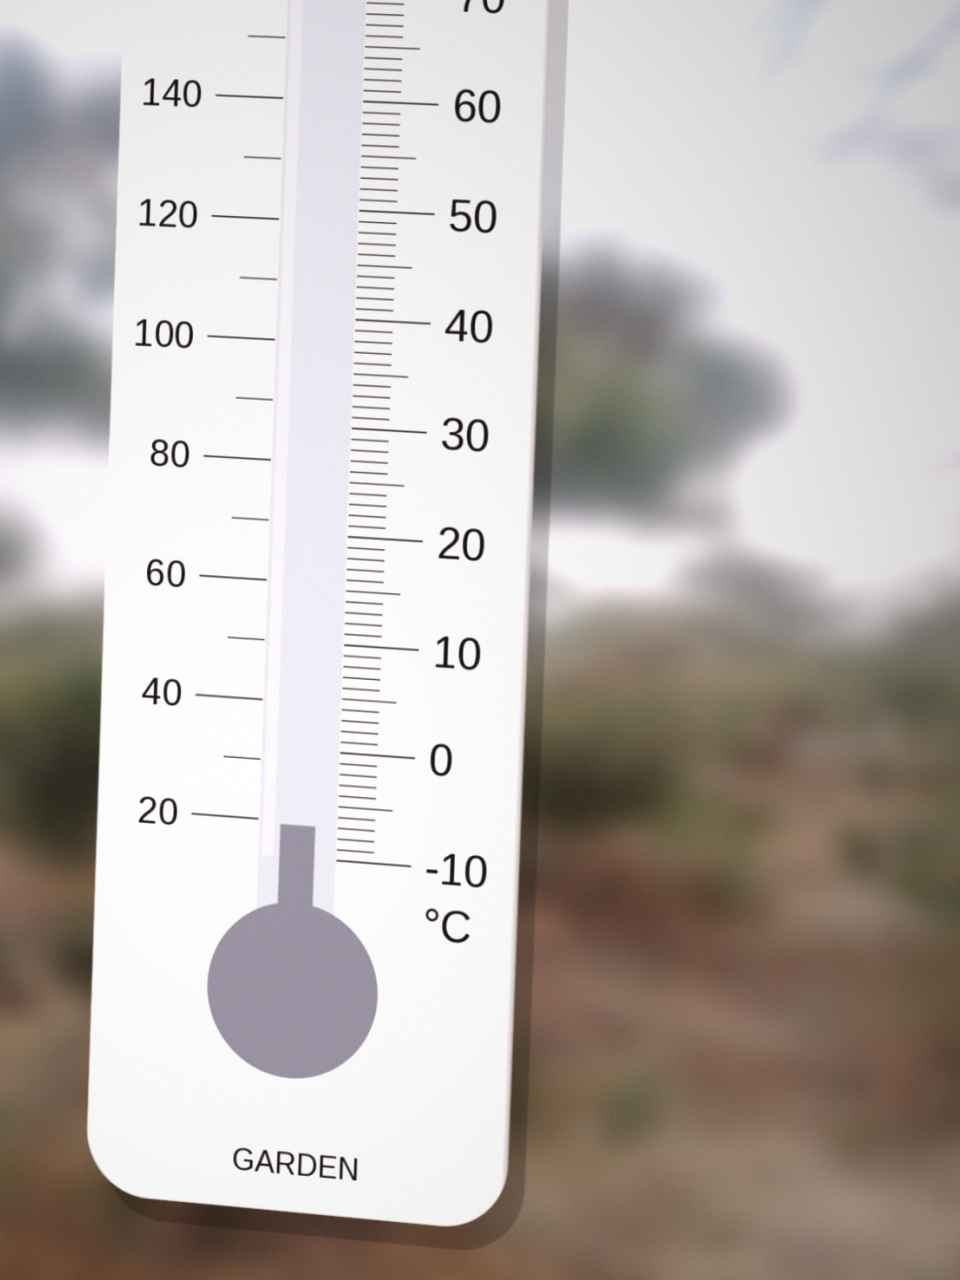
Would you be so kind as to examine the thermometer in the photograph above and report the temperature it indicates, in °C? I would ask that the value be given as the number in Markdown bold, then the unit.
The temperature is **-7** °C
